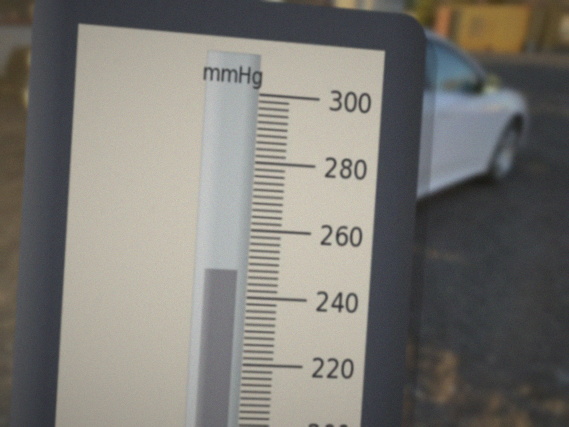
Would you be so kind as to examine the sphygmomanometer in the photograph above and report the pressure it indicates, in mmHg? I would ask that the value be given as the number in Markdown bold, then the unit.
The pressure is **248** mmHg
